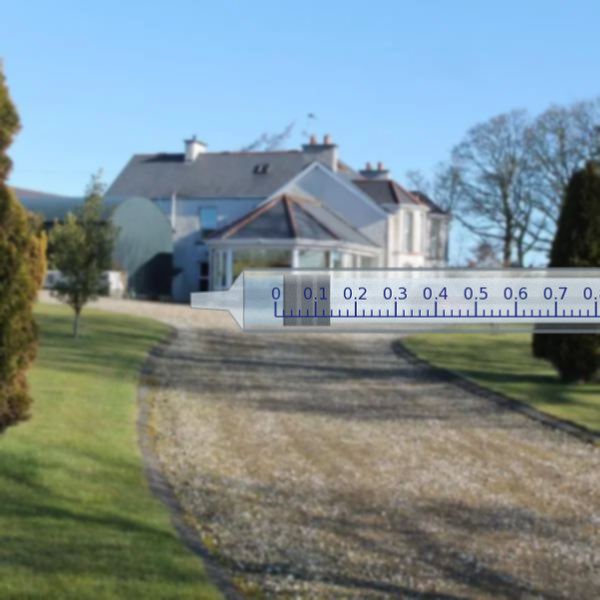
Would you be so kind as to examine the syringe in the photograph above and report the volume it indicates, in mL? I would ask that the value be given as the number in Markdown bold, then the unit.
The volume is **0.02** mL
